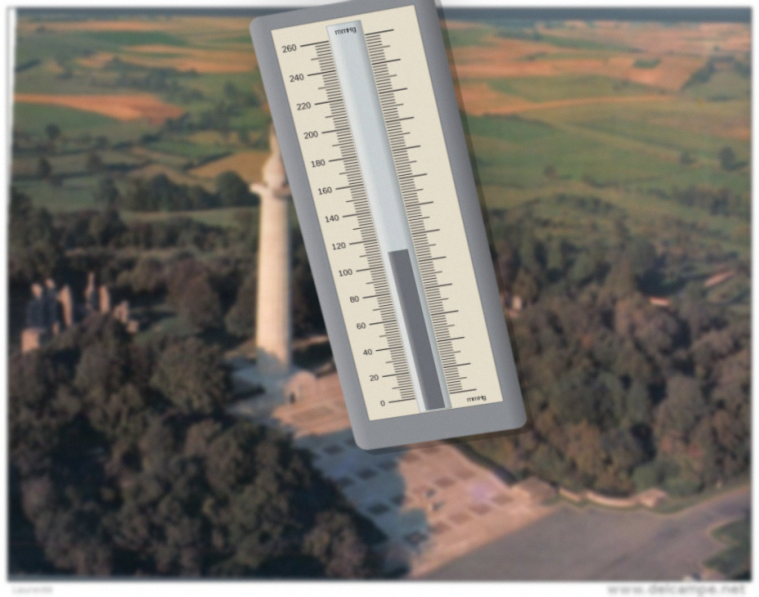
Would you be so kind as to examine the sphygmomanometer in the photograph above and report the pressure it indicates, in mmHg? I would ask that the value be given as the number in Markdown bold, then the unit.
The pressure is **110** mmHg
